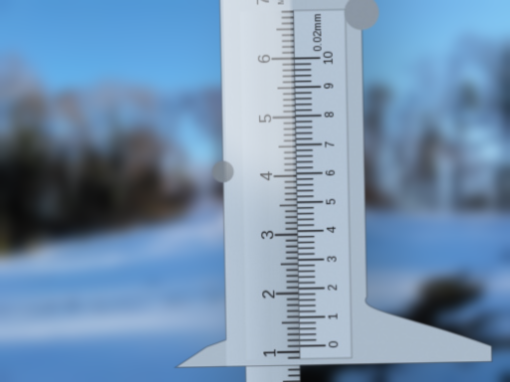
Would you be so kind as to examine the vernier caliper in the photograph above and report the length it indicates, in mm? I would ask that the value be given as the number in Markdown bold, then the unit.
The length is **11.0** mm
